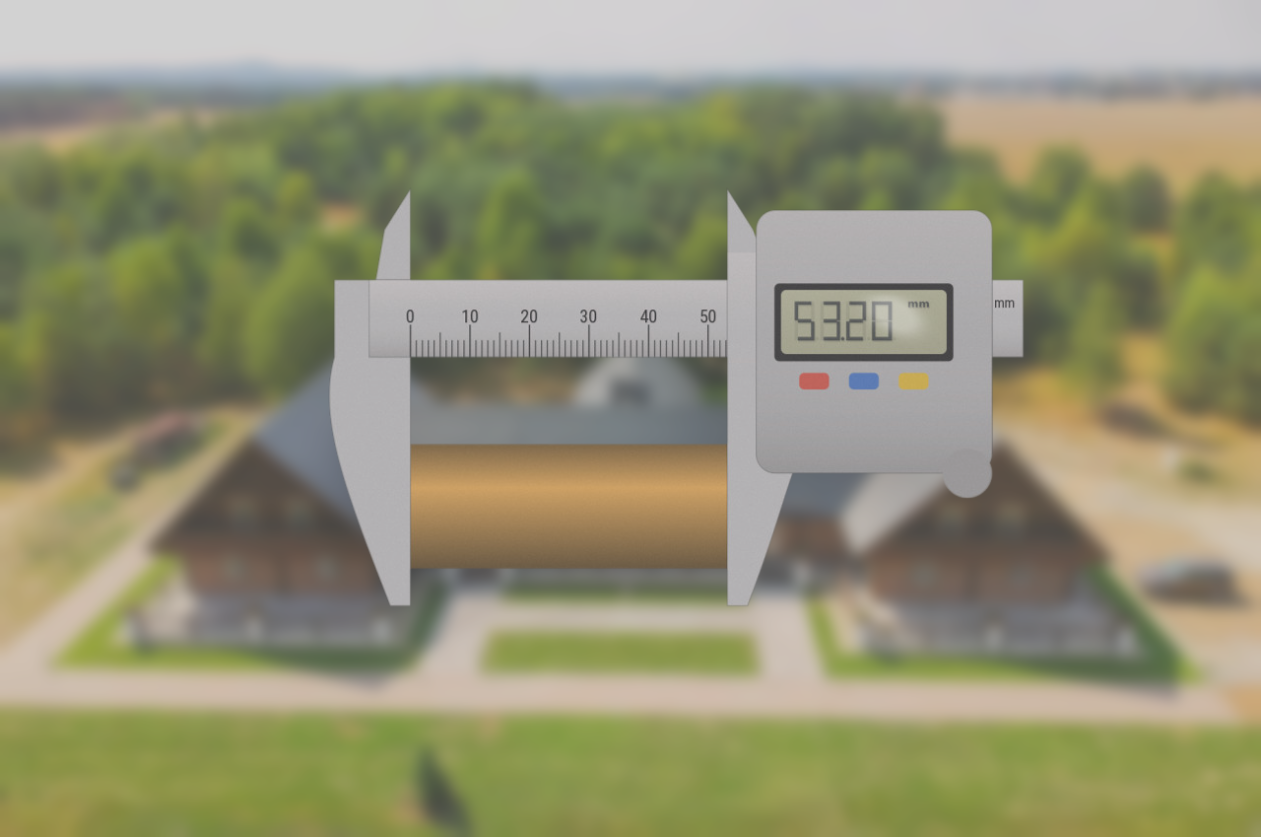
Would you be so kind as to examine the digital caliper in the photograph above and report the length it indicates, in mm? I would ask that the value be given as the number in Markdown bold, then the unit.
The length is **53.20** mm
